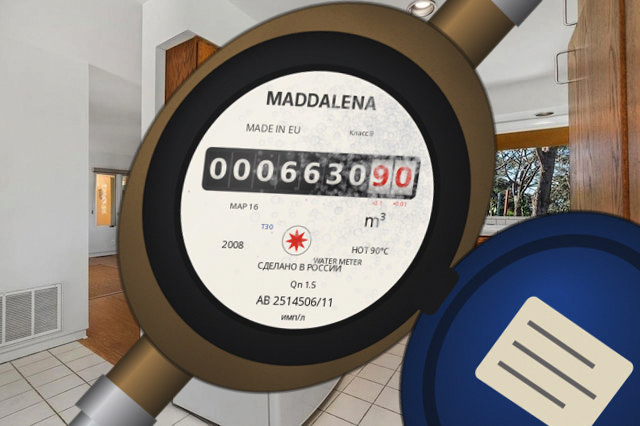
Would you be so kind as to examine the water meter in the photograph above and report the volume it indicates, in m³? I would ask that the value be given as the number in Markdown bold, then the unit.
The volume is **6630.90** m³
